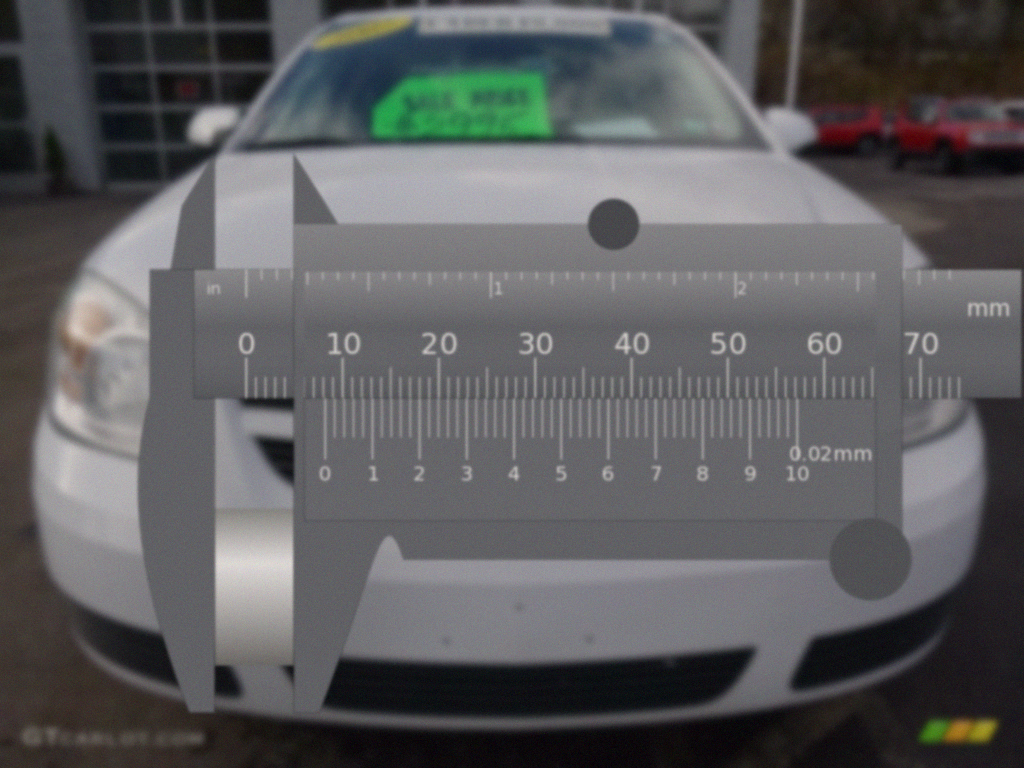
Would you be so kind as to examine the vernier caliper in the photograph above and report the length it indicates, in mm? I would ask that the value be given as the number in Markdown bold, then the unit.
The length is **8.2** mm
